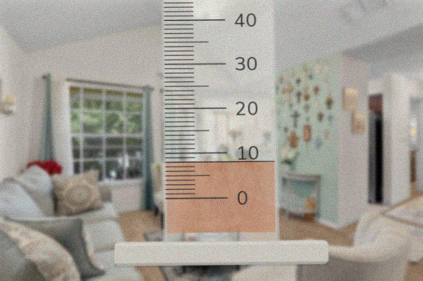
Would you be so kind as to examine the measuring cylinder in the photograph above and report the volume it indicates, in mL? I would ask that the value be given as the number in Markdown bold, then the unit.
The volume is **8** mL
